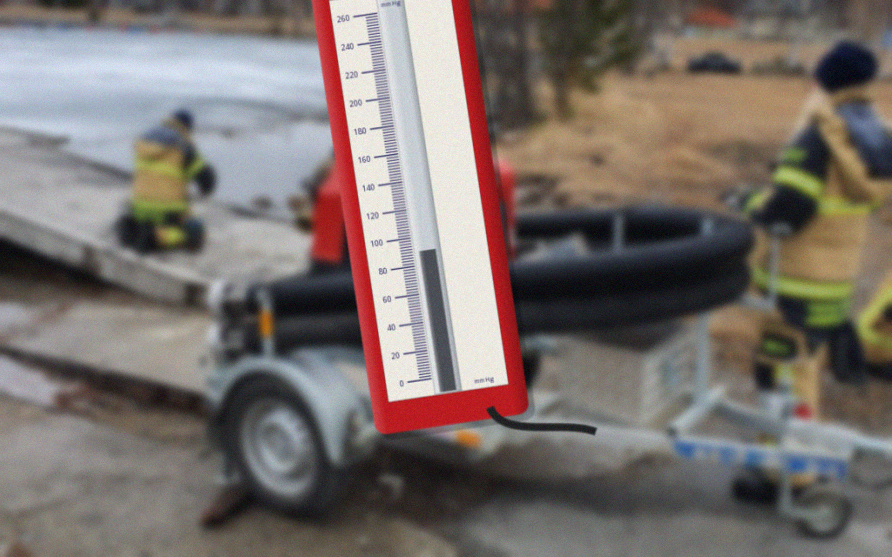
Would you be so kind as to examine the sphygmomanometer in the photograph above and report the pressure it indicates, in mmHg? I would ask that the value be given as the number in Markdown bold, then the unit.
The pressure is **90** mmHg
